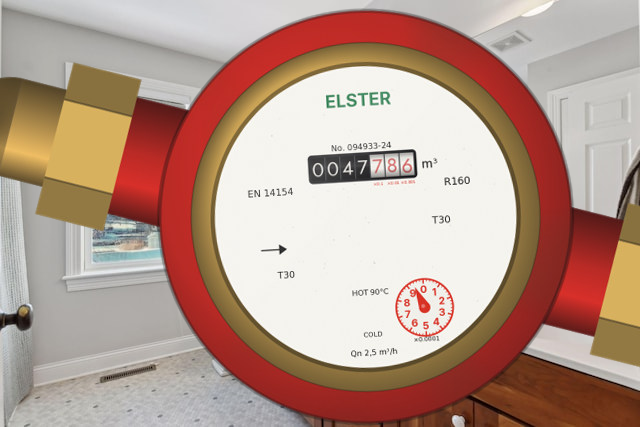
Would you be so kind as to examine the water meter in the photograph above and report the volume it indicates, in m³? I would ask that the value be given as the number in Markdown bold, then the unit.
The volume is **47.7859** m³
